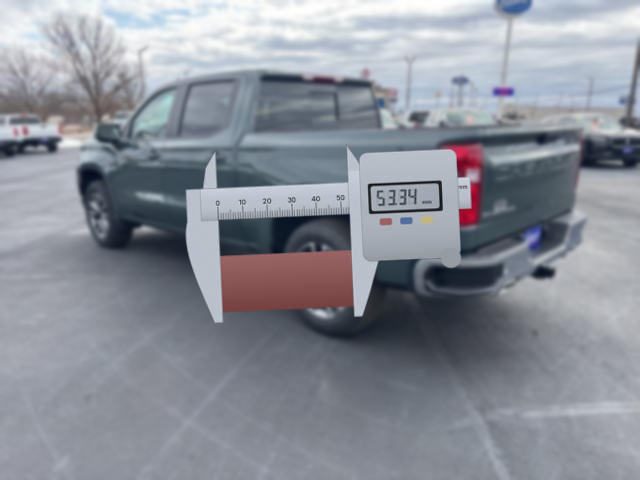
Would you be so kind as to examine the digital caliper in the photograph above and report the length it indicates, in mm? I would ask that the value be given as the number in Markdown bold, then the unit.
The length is **53.34** mm
